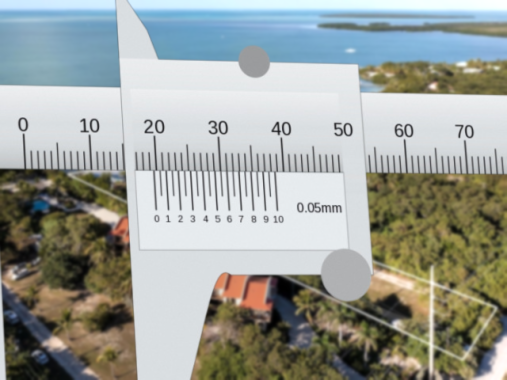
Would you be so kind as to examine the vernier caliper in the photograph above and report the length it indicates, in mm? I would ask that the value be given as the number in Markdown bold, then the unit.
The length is **19.6** mm
